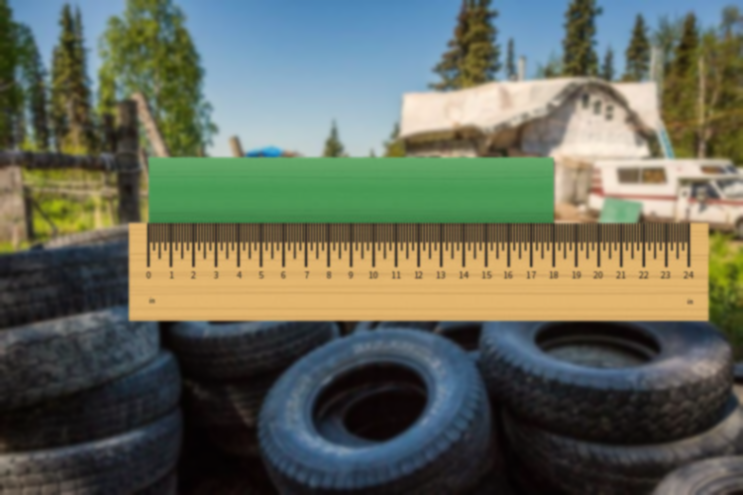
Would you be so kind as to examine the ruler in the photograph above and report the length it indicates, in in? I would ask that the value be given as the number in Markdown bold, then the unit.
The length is **18** in
